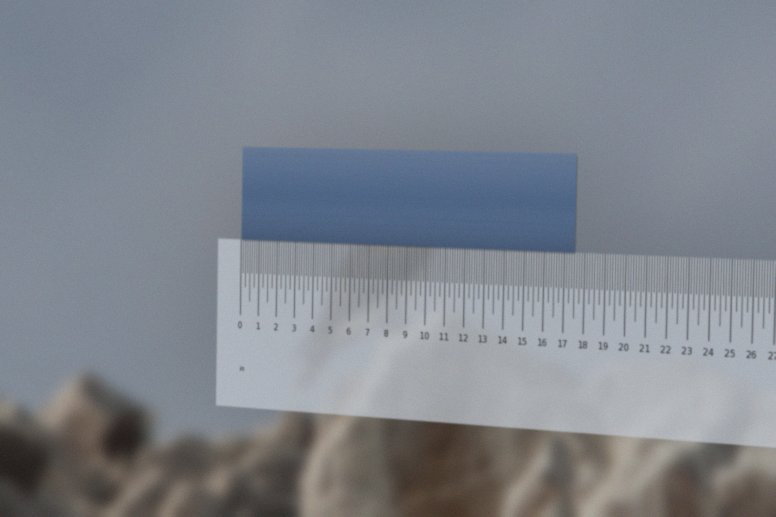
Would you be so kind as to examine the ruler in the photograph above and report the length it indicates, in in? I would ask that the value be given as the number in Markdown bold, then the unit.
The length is **17.5** in
